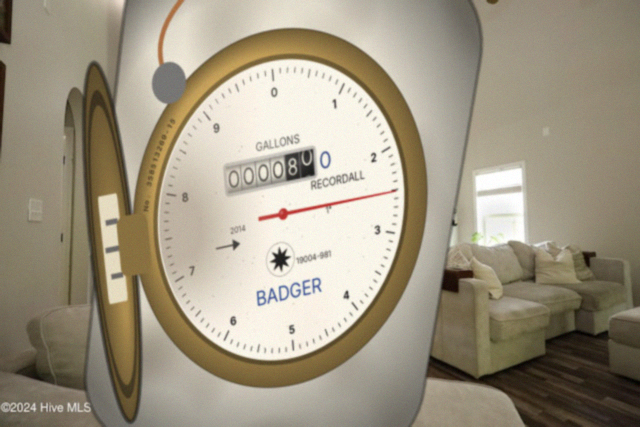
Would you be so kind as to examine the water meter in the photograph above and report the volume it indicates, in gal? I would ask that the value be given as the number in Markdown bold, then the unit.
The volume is **802.5** gal
